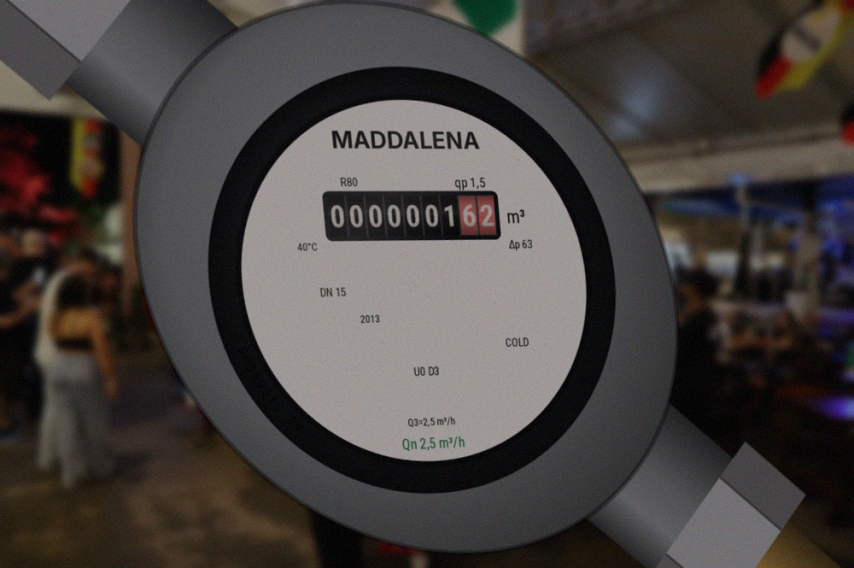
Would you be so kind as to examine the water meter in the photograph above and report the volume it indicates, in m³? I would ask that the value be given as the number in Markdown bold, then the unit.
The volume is **1.62** m³
